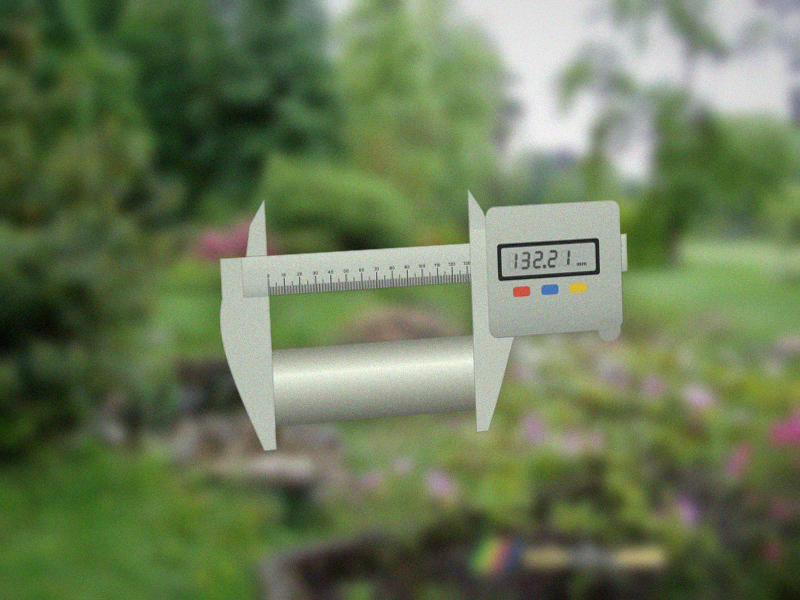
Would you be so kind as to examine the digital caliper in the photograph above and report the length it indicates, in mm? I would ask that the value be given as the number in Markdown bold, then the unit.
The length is **132.21** mm
